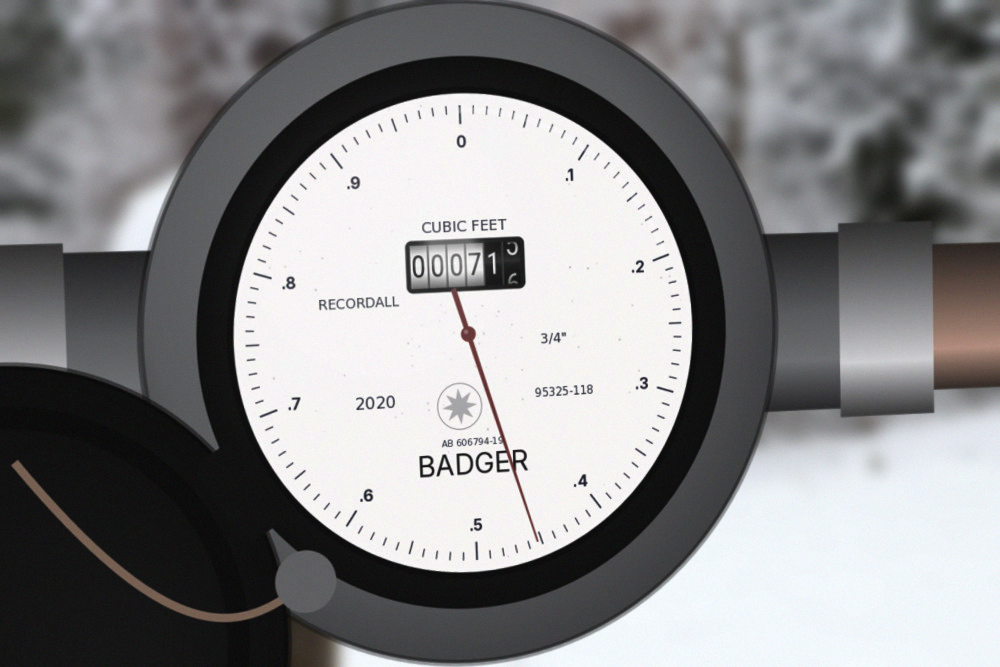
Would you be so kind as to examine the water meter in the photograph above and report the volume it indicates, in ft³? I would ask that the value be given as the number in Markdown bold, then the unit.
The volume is **715.45** ft³
